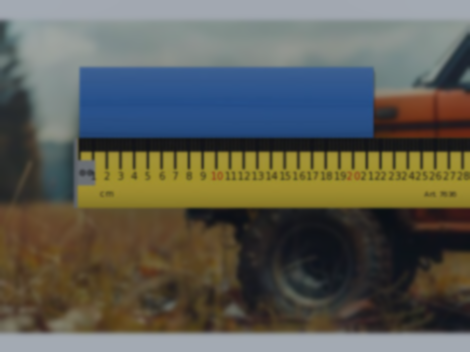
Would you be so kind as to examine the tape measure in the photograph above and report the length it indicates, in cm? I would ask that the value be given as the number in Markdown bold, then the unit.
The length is **21.5** cm
